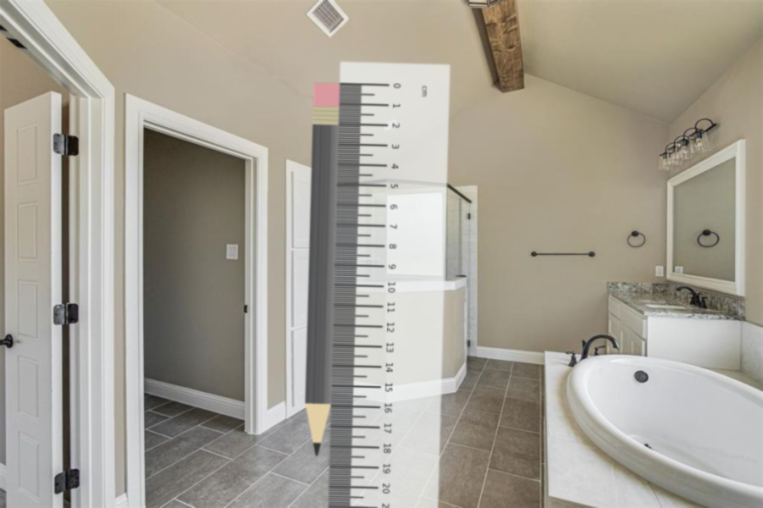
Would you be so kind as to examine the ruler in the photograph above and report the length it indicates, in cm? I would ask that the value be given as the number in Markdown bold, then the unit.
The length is **18.5** cm
